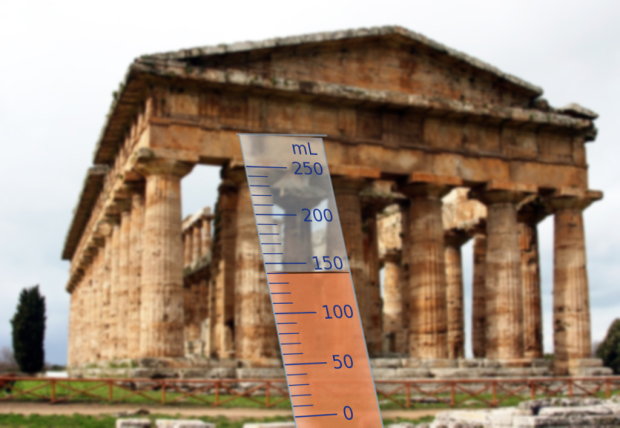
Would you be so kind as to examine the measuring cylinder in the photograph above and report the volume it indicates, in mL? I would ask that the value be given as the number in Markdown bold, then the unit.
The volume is **140** mL
